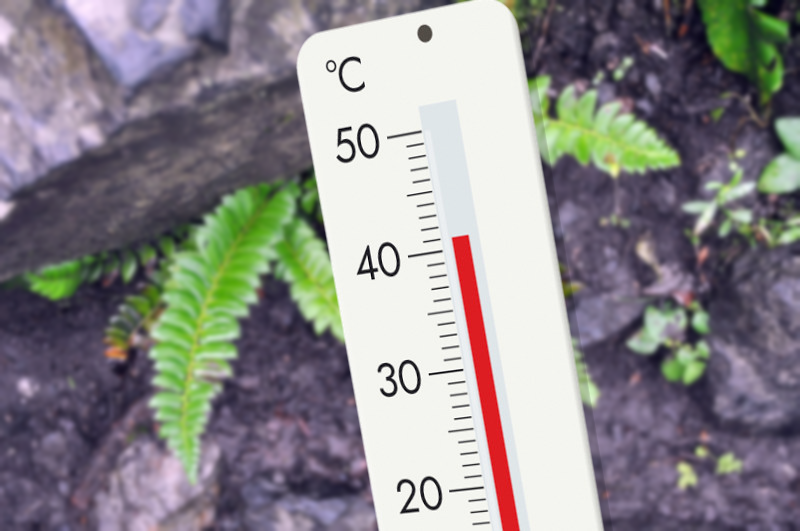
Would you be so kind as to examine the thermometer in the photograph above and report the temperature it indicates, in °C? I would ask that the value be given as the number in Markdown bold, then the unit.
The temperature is **41** °C
